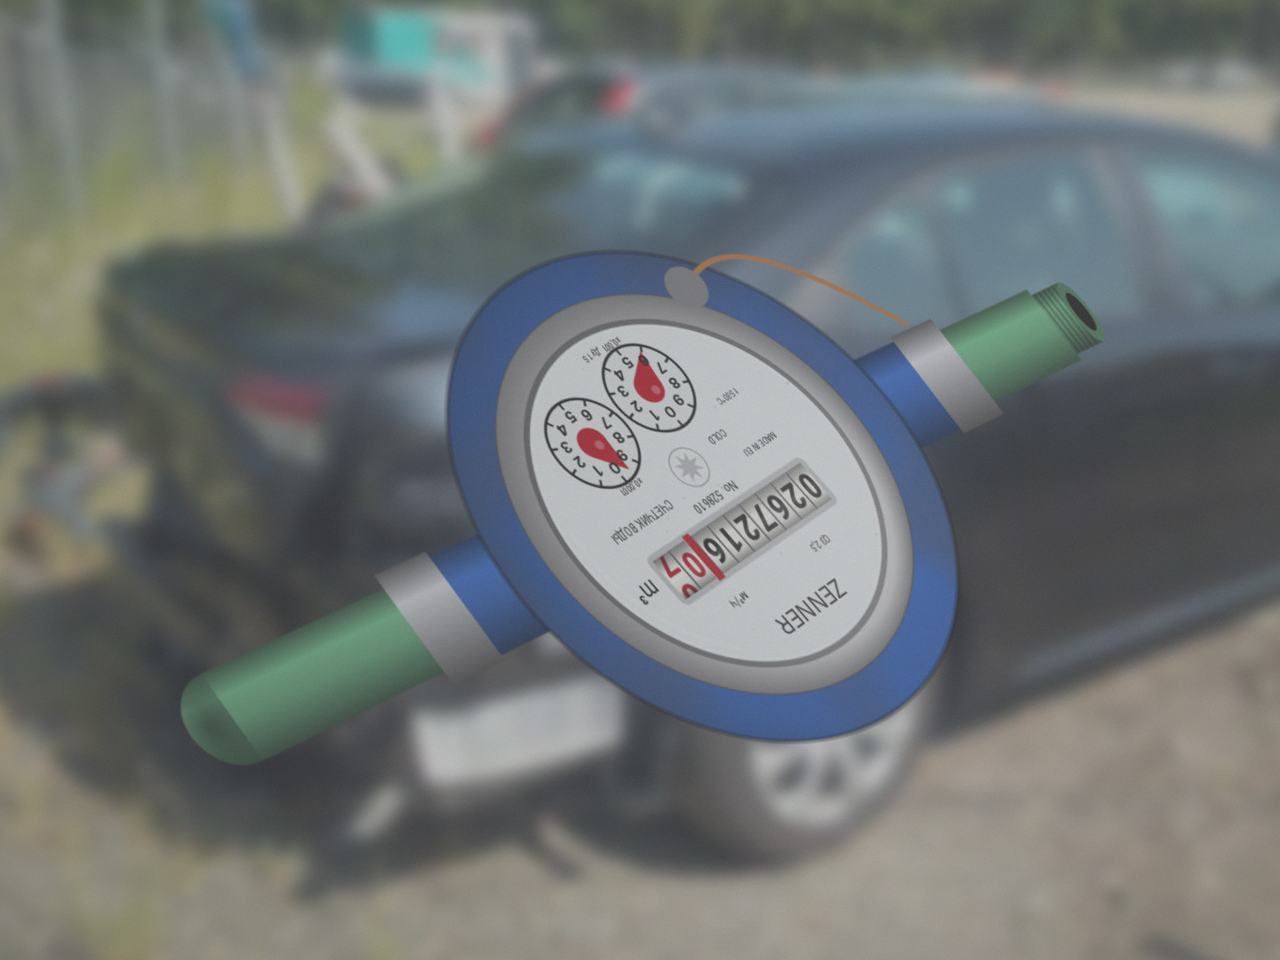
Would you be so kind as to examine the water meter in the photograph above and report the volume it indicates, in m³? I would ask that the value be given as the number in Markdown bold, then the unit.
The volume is **267216.0659** m³
